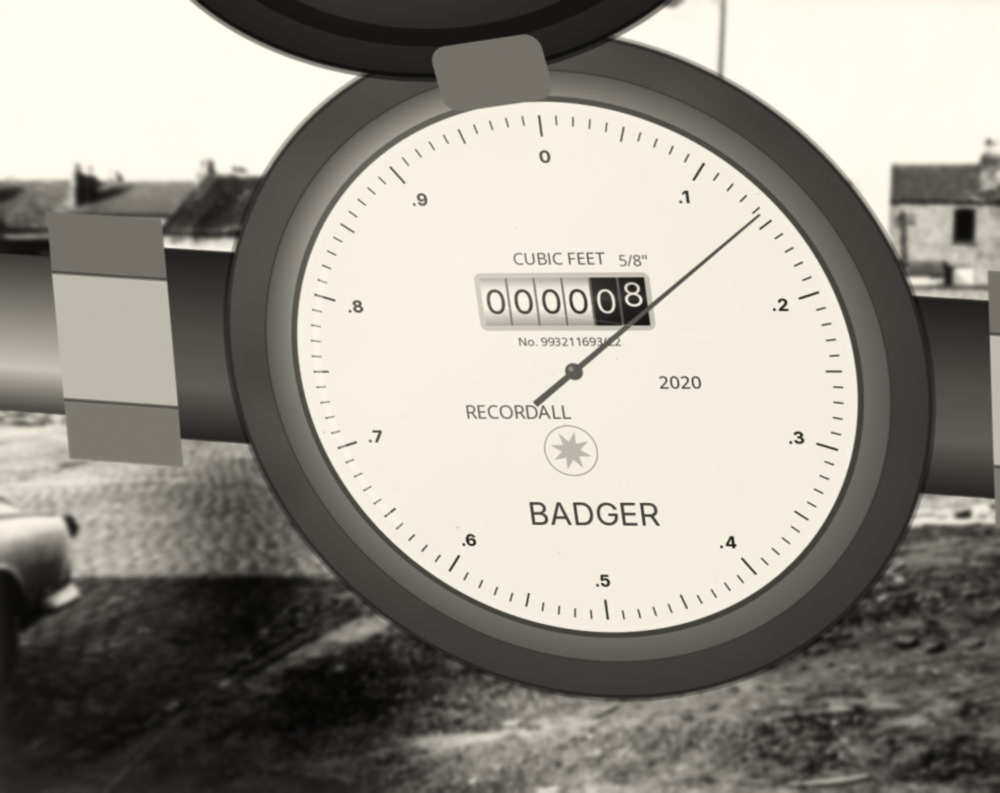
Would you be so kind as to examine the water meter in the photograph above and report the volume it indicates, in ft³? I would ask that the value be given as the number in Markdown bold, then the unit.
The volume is **8.14** ft³
